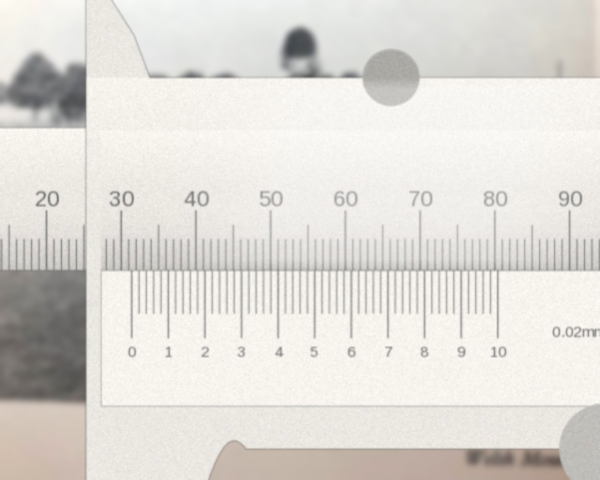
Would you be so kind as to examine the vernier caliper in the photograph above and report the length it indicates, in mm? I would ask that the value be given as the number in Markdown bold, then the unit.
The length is **31.4** mm
